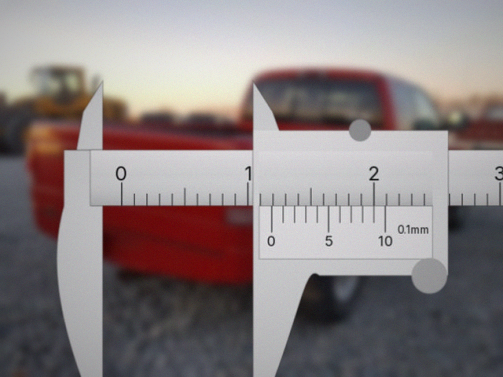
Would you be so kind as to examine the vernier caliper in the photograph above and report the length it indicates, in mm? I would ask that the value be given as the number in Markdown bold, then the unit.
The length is **11.9** mm
